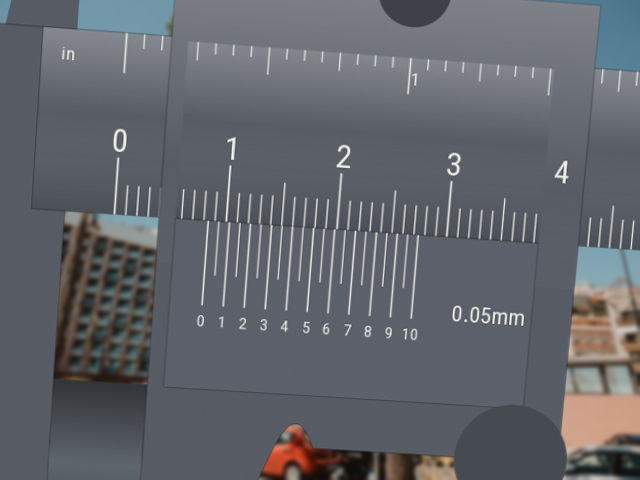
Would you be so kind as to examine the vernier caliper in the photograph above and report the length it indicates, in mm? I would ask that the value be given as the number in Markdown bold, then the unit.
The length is **8.4** mm
